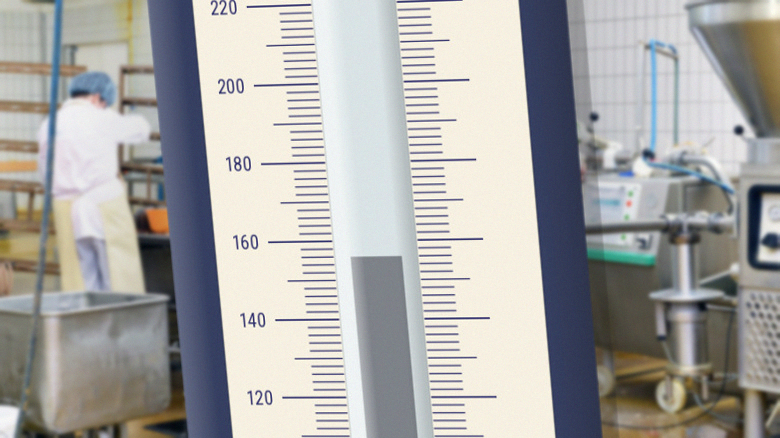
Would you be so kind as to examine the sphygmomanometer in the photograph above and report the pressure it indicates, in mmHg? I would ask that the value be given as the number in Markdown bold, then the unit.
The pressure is **156** mmHg
